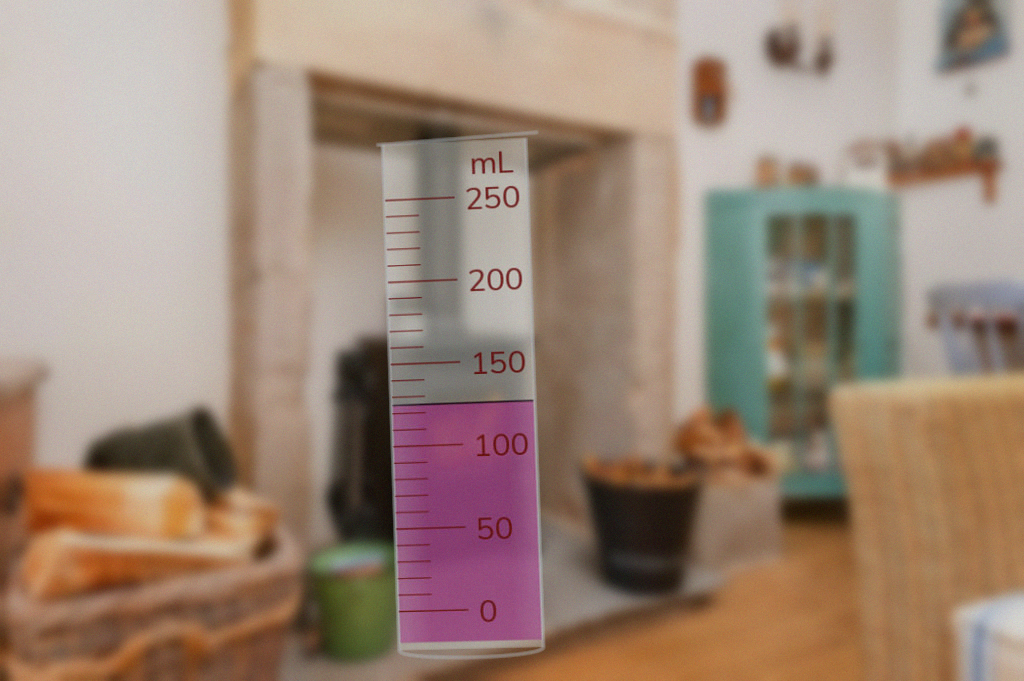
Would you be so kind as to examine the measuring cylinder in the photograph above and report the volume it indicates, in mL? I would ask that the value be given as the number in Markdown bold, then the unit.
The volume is **125** mL
